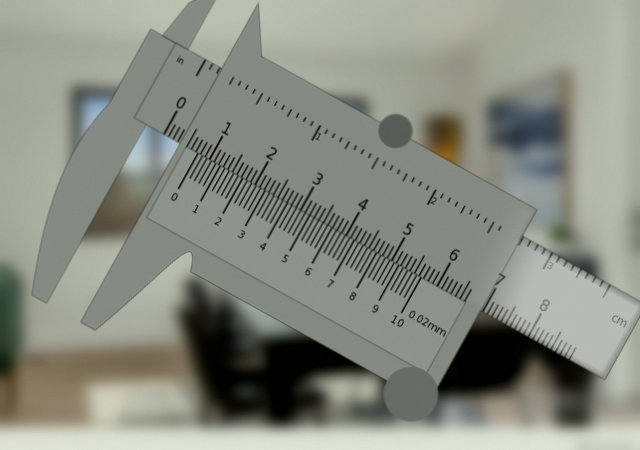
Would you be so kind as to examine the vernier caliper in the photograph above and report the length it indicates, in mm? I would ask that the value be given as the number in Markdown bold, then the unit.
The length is **7.5** mm
